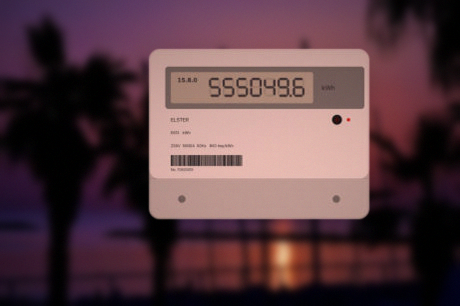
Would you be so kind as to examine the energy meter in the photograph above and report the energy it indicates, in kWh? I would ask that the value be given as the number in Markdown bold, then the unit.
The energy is **555049.6** kWh
